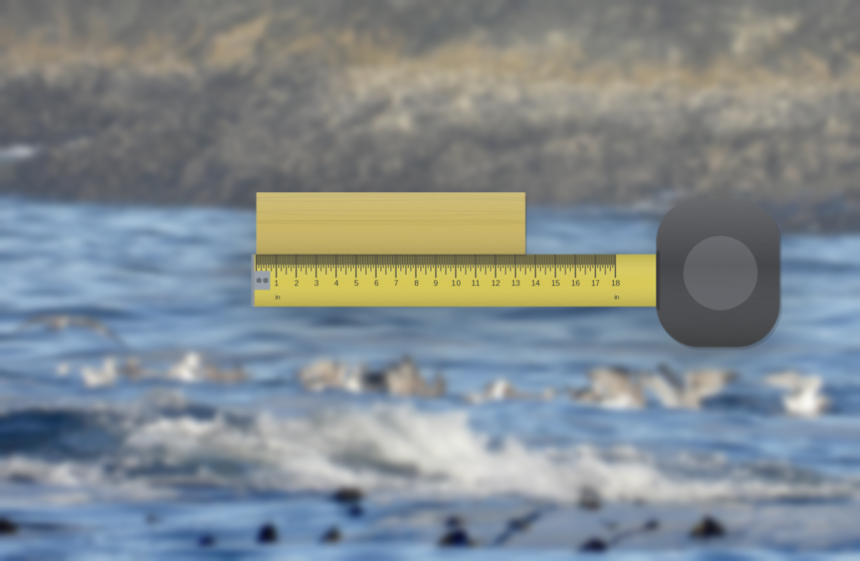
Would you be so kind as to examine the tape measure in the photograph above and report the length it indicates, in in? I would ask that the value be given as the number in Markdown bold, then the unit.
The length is **13.5** in
